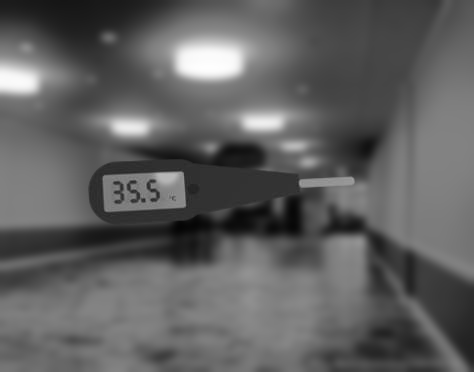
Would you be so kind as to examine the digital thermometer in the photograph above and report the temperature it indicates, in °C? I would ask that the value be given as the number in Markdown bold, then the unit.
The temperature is **35.5** °C
